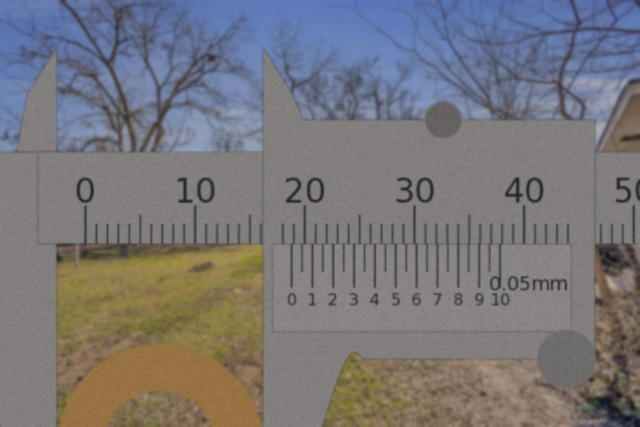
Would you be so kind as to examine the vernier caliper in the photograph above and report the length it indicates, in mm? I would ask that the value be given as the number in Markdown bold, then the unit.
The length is **18.8** mm
